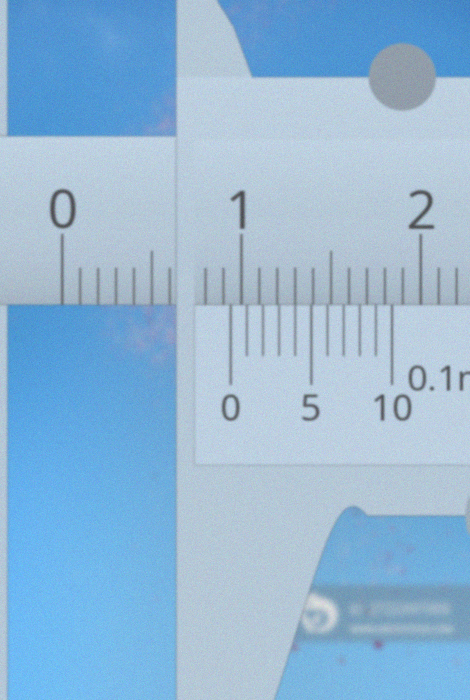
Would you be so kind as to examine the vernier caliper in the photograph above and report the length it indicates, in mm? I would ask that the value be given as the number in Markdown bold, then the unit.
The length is **9.4** mm
